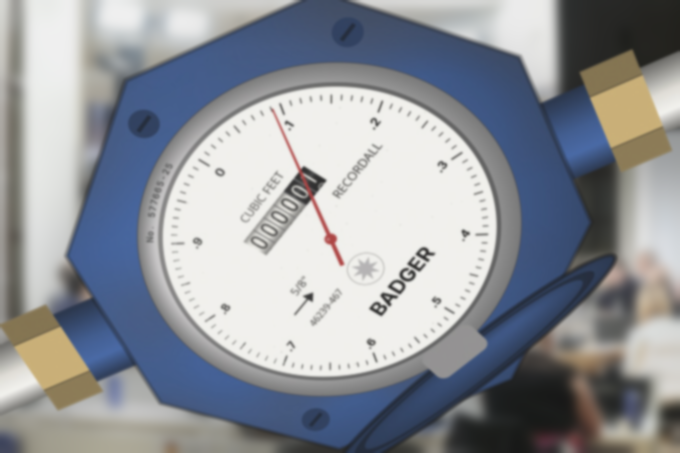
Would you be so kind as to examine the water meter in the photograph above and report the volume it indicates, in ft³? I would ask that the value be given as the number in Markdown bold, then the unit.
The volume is **1.09** ft³
